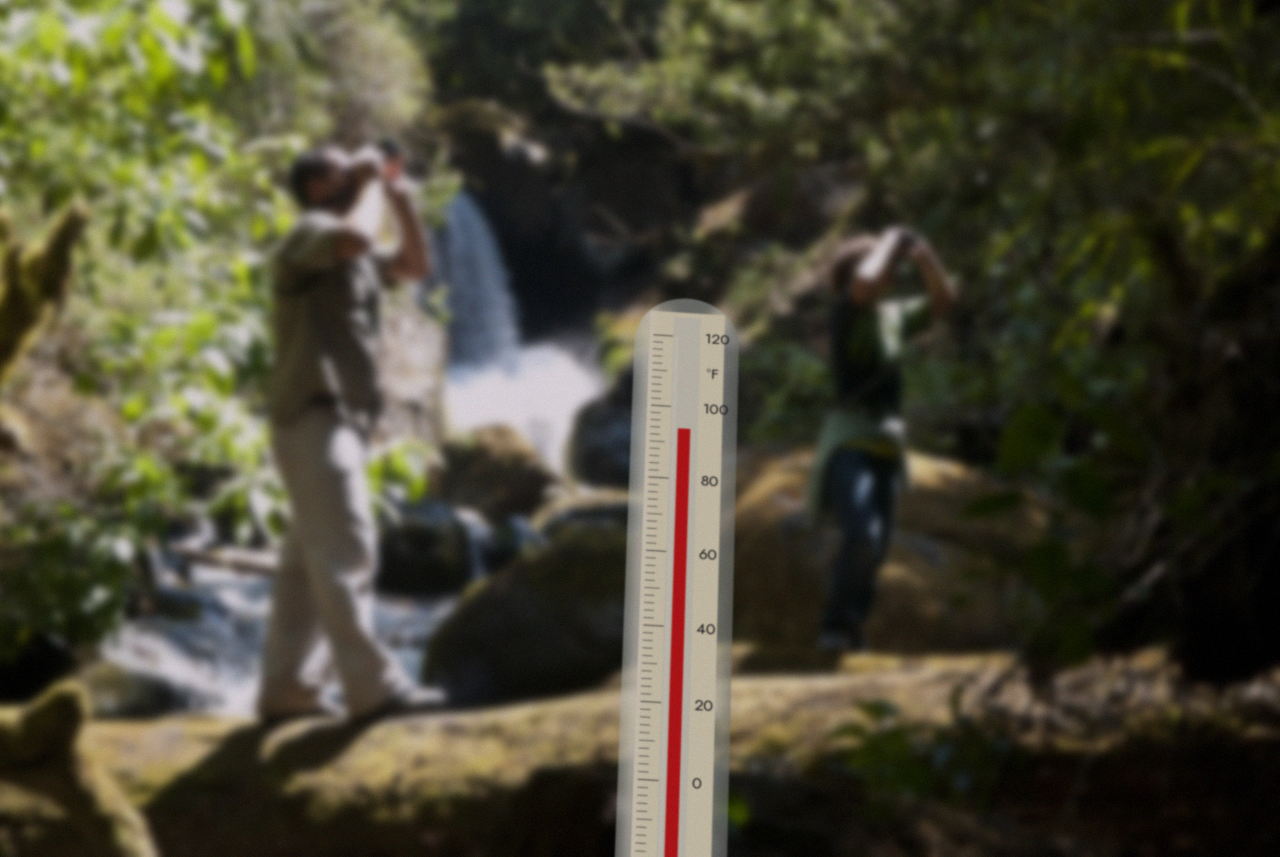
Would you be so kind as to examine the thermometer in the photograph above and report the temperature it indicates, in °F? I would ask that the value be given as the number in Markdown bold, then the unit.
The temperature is **94** °F
